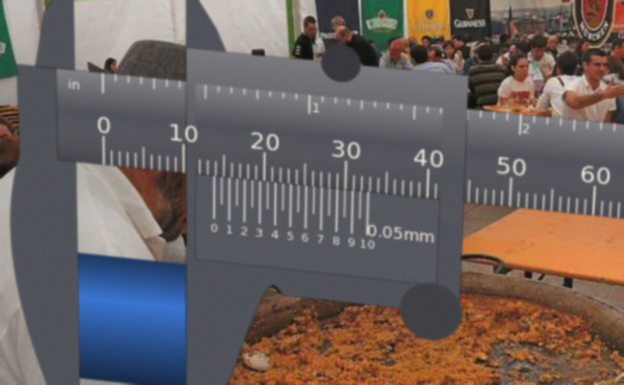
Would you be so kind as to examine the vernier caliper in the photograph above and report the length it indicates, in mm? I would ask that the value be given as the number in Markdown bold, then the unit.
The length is **13.8** mm
